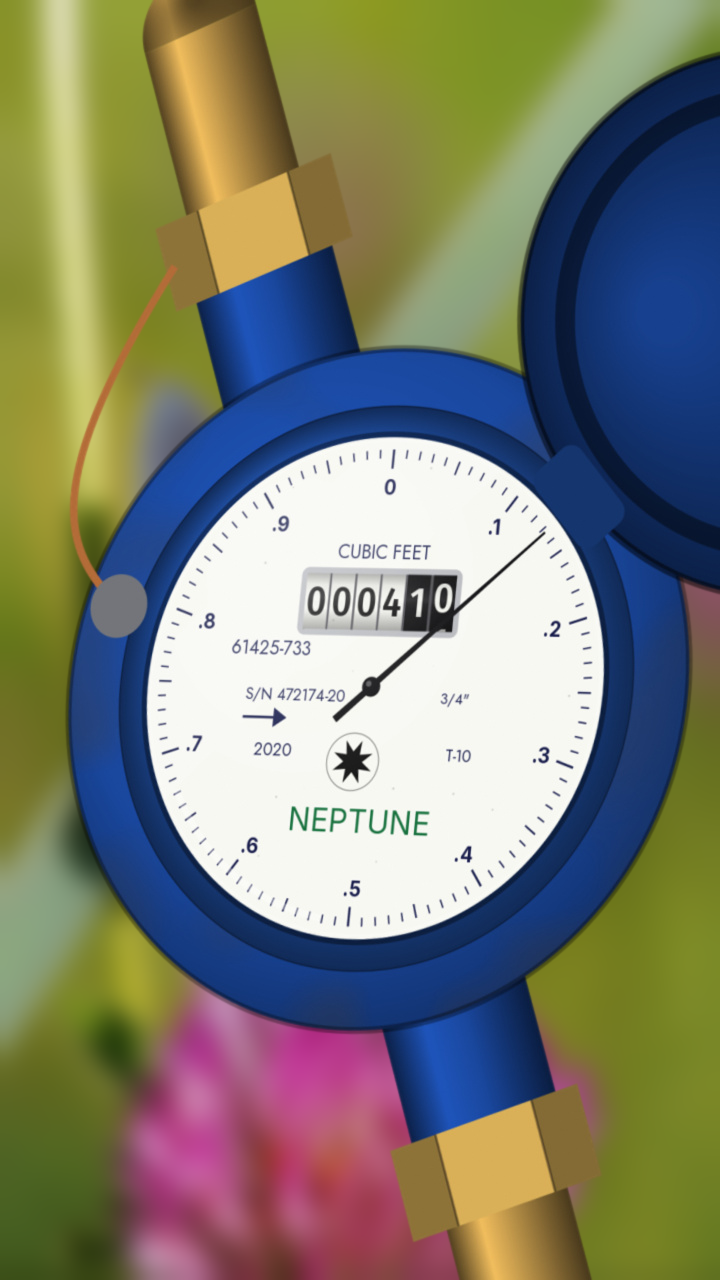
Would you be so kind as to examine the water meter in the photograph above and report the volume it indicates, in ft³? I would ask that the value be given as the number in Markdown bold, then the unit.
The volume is **410.13** ft³
